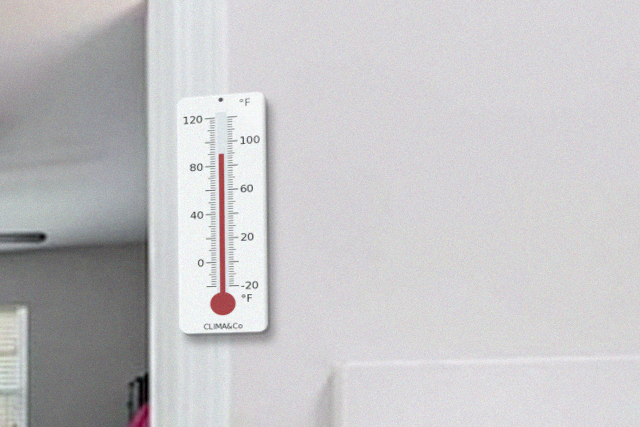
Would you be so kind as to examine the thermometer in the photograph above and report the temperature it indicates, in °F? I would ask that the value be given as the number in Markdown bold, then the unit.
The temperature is **90** °F
